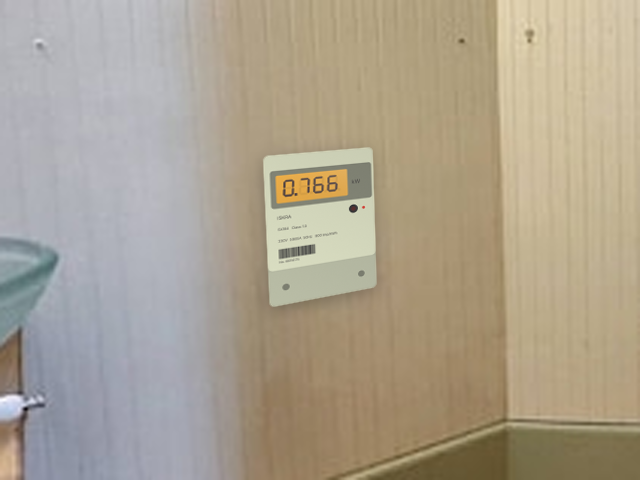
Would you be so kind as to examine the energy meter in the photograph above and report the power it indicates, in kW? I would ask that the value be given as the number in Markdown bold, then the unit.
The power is **0.766** kW
